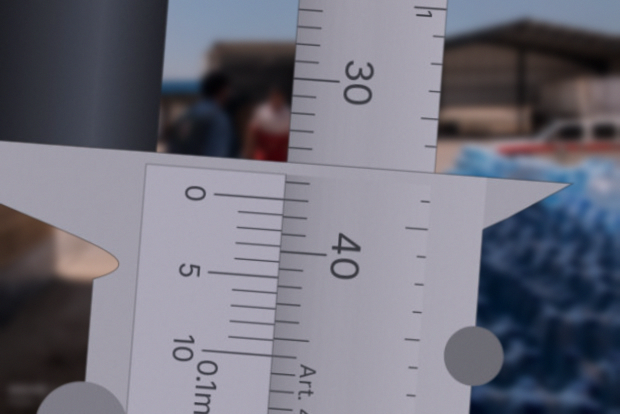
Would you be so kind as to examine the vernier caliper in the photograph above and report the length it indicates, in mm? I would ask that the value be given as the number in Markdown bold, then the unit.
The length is **37.0** mm
